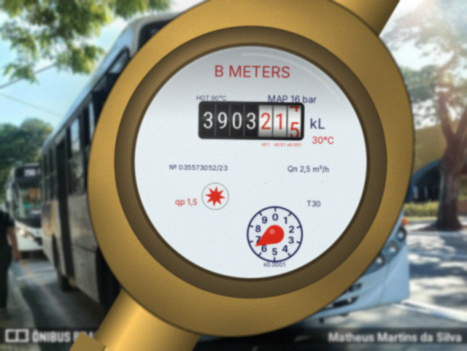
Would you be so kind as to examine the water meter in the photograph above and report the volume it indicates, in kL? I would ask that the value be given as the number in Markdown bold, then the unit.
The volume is **3903.2146** kL
